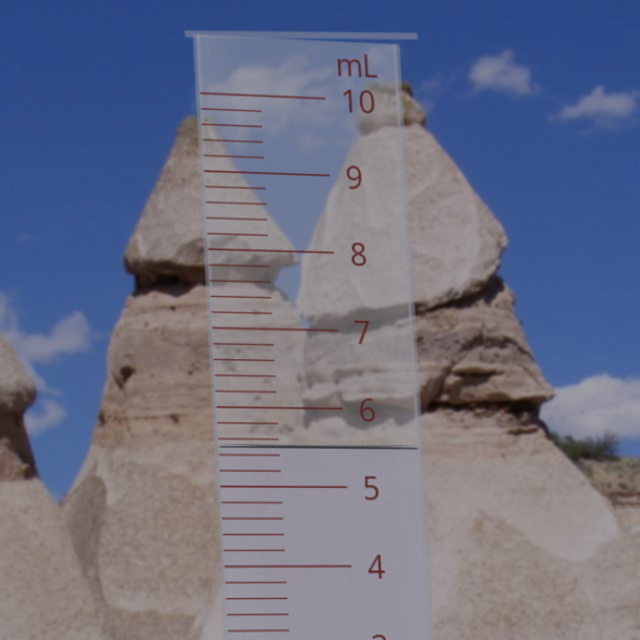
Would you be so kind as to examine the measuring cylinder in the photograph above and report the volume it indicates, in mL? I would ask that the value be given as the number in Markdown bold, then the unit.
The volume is **5.5** mL
